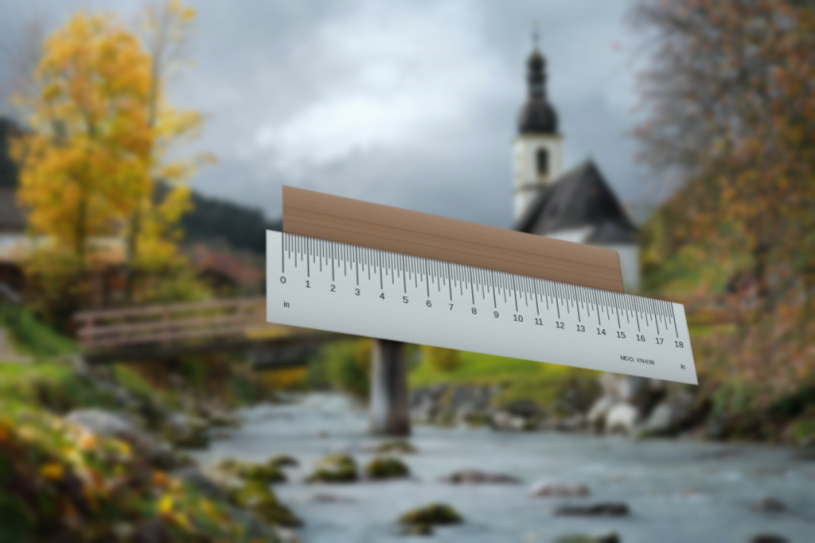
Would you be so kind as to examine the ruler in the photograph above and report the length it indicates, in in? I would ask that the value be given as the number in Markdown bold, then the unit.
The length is **15.5** in
